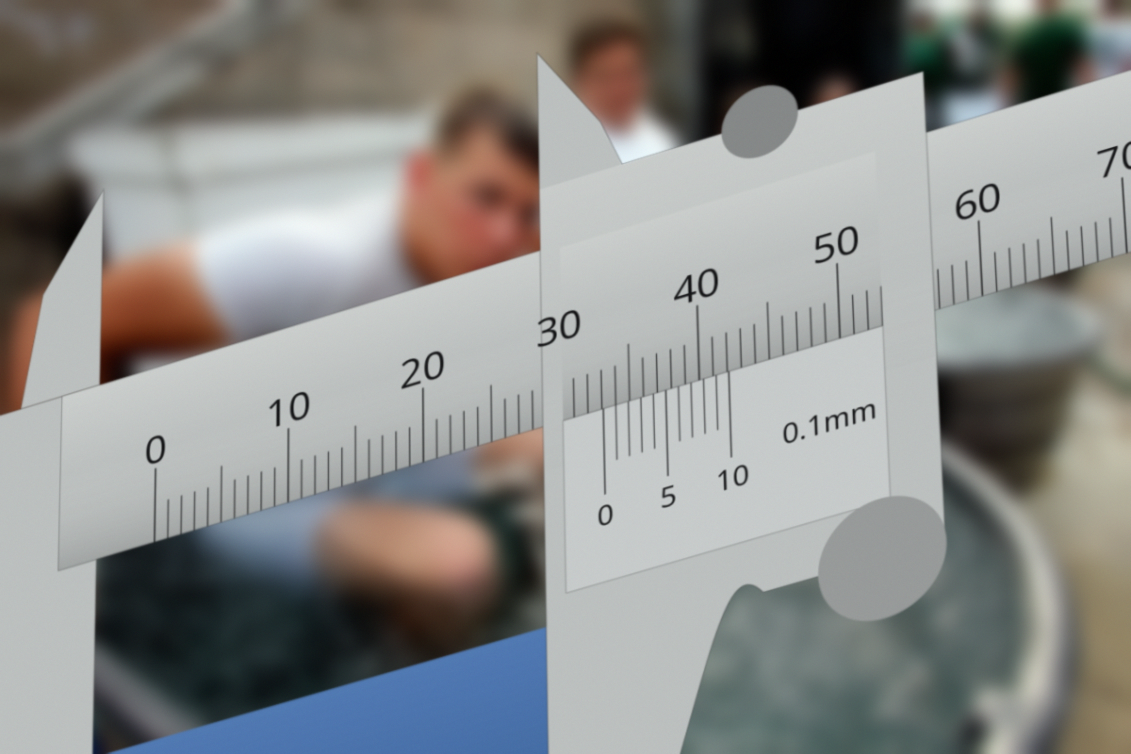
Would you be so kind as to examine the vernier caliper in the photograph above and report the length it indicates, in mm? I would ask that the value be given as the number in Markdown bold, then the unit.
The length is **33.1** mm
